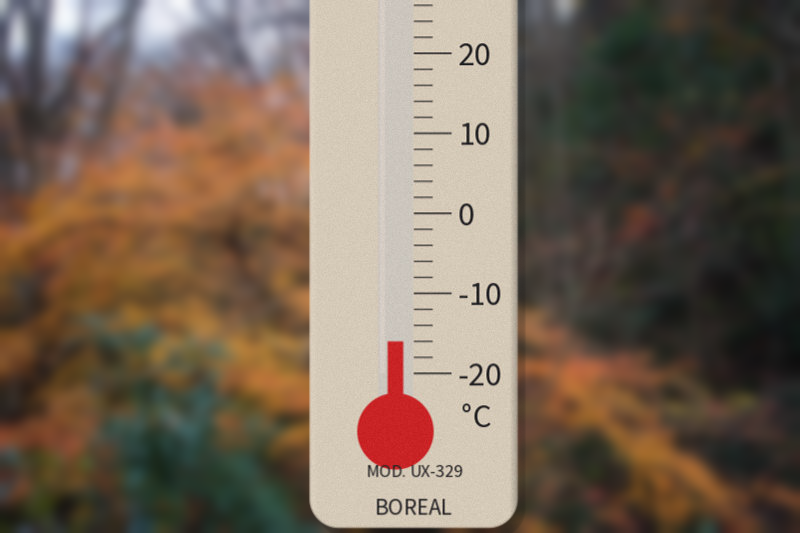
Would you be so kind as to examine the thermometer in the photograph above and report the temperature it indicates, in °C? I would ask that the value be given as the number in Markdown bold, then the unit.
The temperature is **-16** °C
